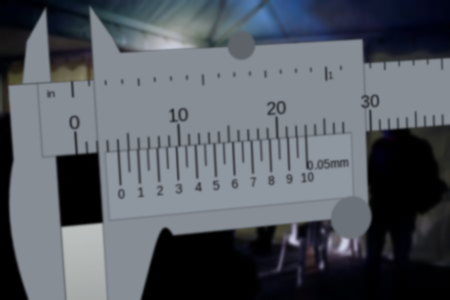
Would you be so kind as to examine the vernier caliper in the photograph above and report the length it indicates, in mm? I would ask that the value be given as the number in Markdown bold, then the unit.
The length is **4.0** mm
